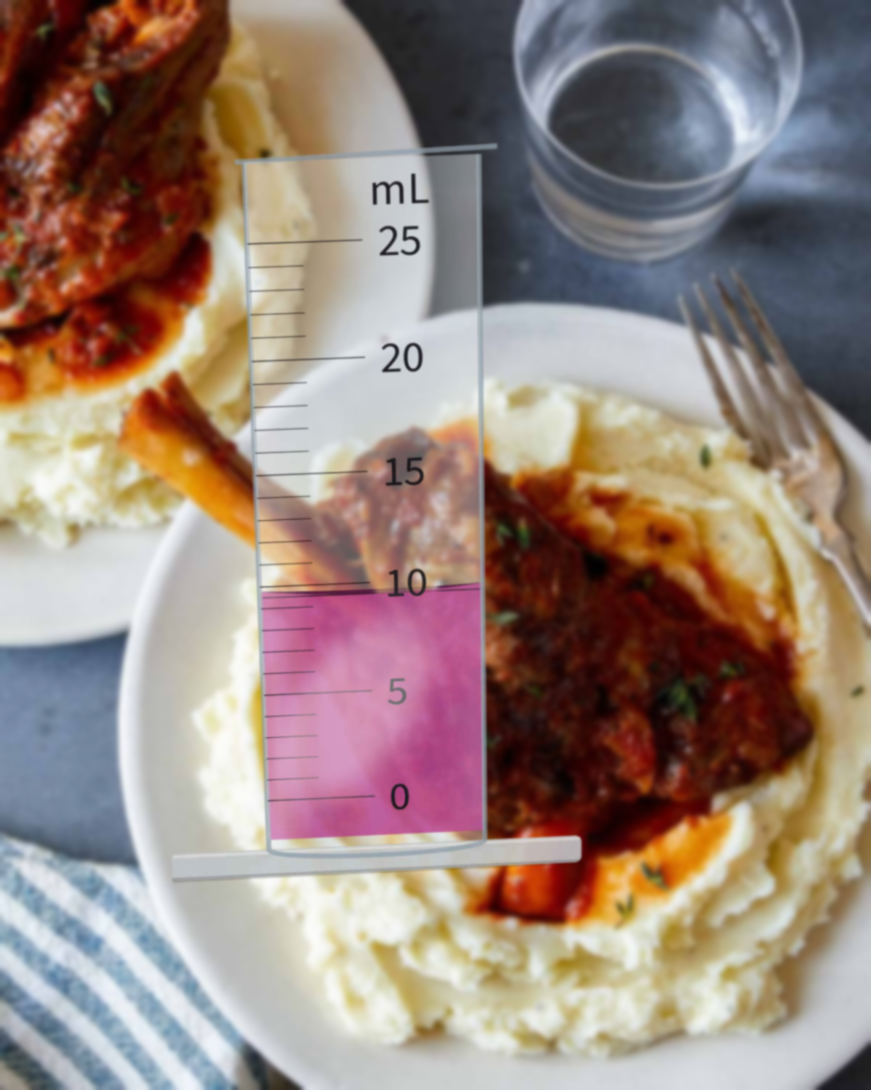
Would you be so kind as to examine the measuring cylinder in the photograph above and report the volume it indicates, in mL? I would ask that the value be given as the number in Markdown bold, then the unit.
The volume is **9.5** mL
